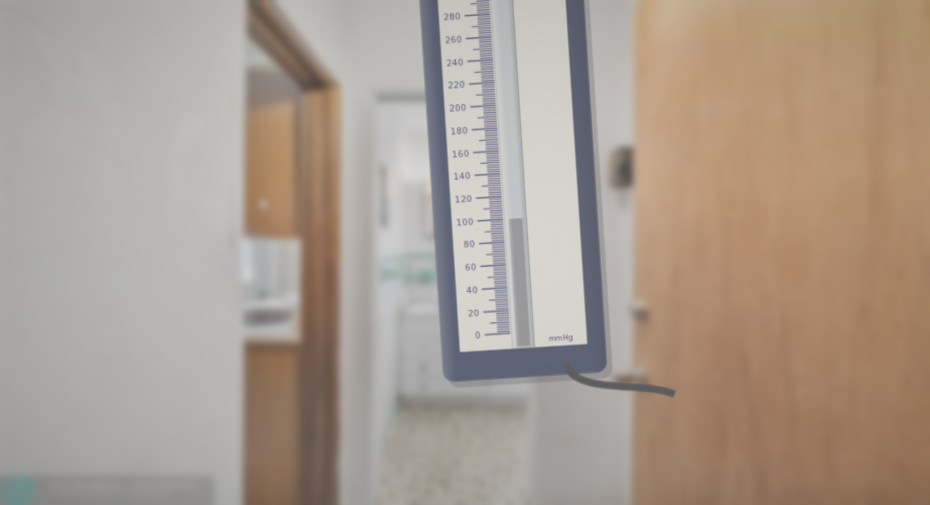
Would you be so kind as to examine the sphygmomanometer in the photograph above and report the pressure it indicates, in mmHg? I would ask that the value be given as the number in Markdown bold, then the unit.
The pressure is **100** mmHg
